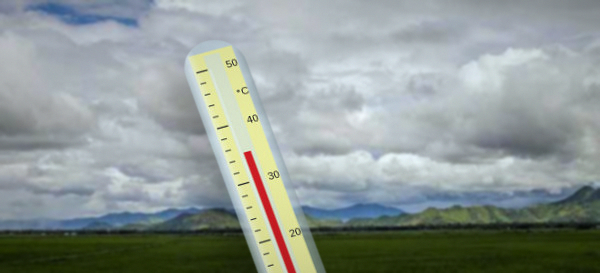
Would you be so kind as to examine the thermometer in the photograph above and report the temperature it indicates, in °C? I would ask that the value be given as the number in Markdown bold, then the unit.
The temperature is **35** °C
